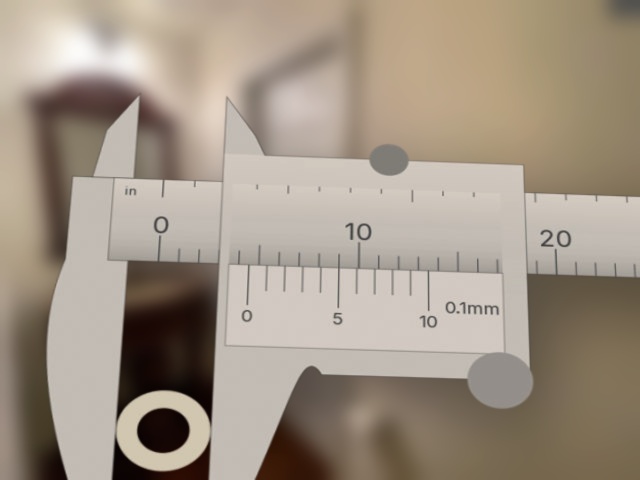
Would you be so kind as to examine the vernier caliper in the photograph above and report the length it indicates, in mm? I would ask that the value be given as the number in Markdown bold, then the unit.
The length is **4.5** mm
